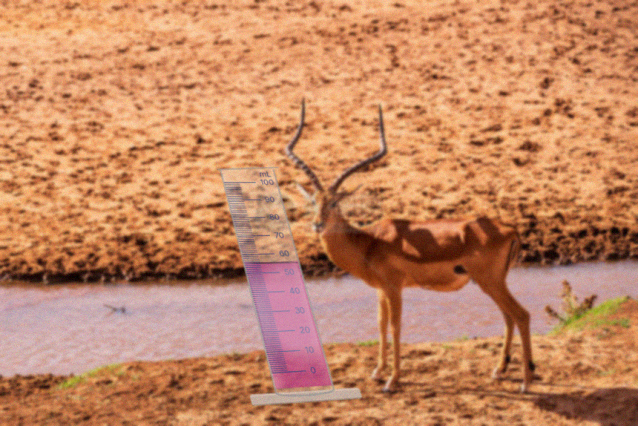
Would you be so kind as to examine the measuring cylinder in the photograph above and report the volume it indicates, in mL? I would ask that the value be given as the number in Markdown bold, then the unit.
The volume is **55** mL
